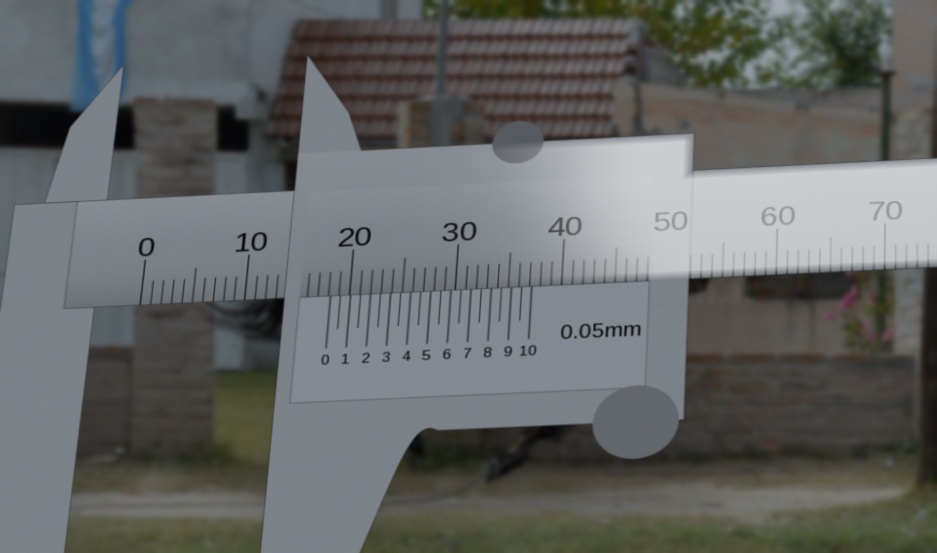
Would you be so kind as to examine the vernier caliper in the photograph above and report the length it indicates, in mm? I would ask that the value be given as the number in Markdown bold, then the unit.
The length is **18.2** mm
